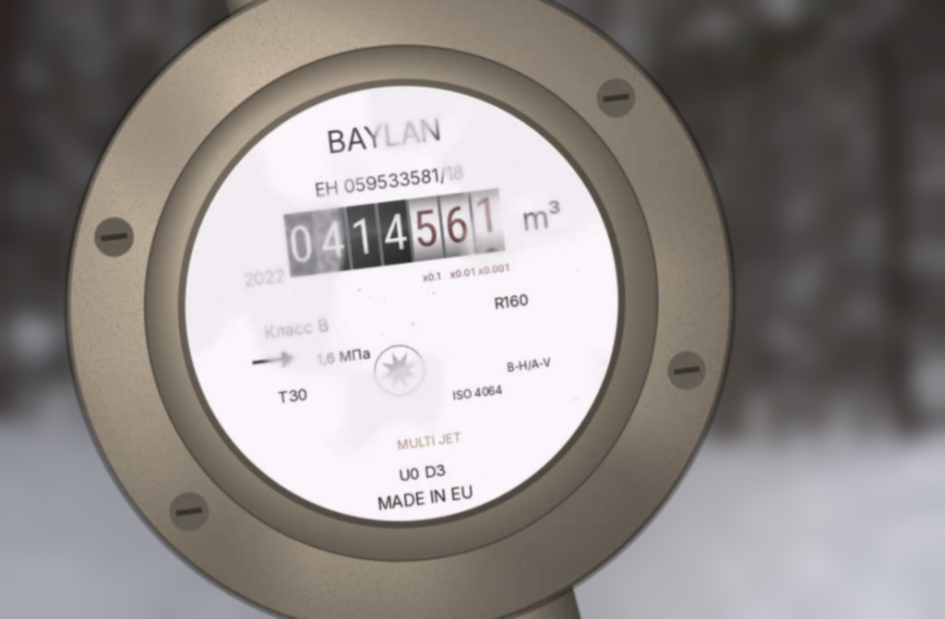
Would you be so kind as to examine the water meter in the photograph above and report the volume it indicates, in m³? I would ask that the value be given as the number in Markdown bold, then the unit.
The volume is **414.561** m³
